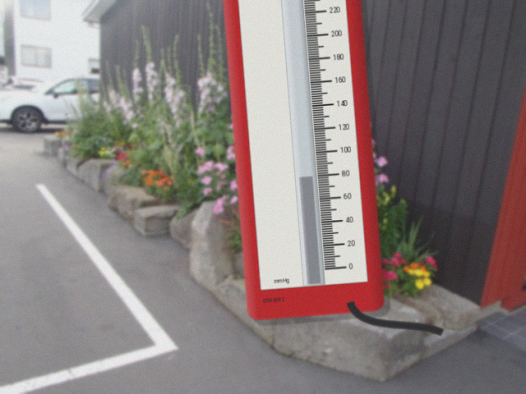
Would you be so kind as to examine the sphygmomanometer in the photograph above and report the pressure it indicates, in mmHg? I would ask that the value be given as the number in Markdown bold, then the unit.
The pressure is **80** mmHg
